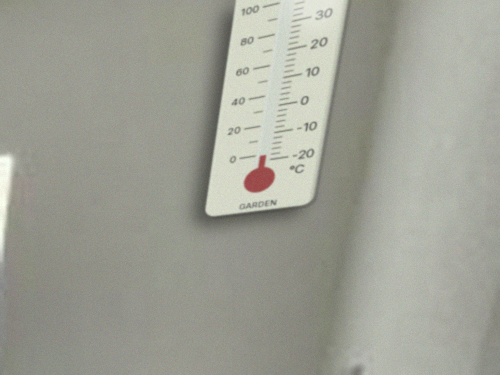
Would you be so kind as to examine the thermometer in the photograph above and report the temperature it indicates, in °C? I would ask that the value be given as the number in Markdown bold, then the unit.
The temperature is **-18** °C
